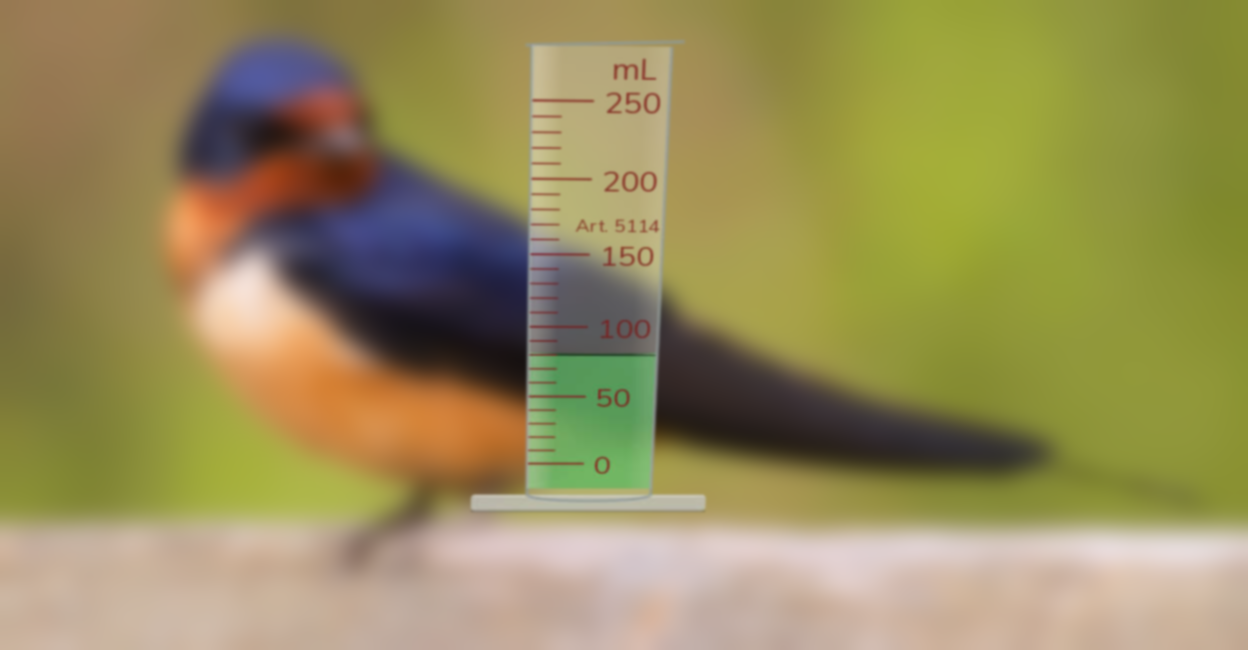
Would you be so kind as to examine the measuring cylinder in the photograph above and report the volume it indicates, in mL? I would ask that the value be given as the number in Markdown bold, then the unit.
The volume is **80** mL
